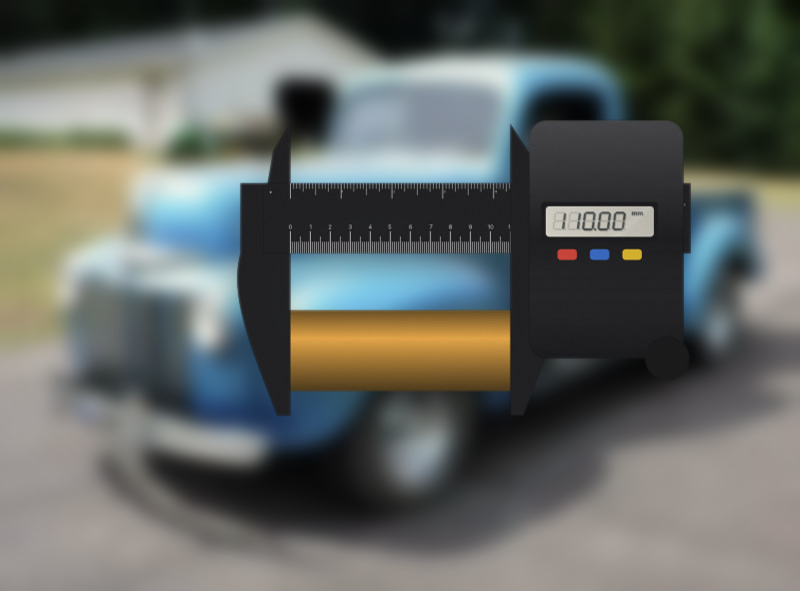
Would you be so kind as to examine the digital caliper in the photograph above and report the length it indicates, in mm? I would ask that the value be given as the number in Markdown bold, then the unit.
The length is **110.00** mm
